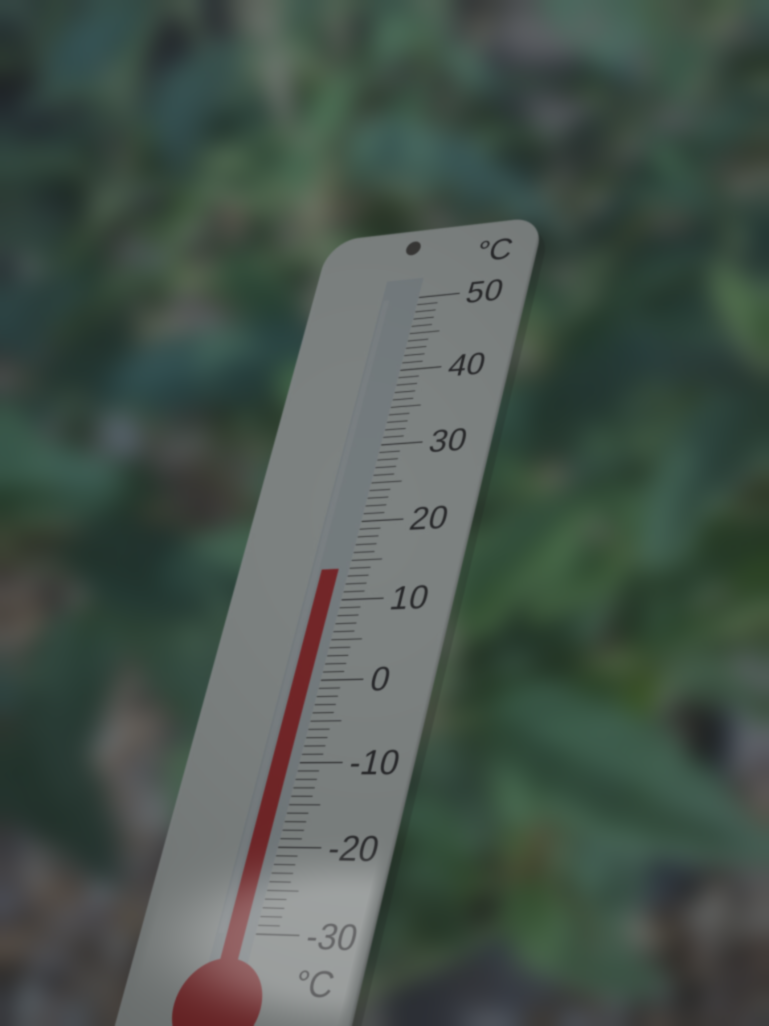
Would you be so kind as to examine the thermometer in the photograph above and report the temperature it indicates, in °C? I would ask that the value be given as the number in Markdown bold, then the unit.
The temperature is **14** °C
